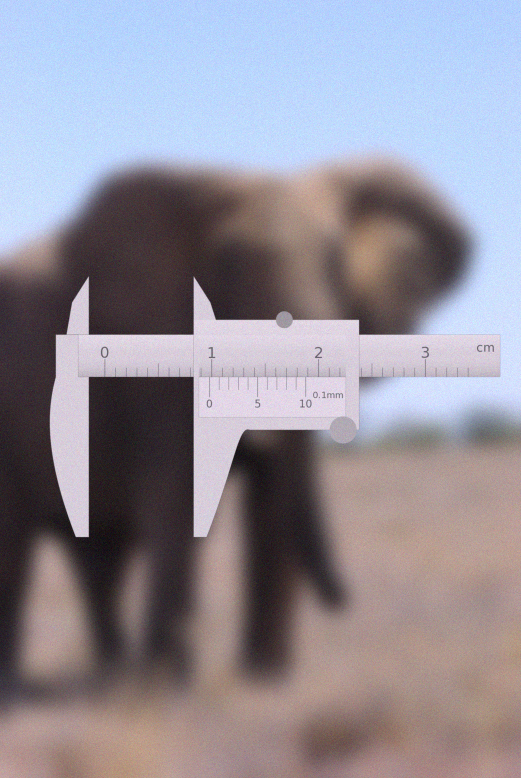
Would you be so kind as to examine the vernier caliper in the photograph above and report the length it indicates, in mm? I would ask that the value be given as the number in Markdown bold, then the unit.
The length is **9.8** mm
